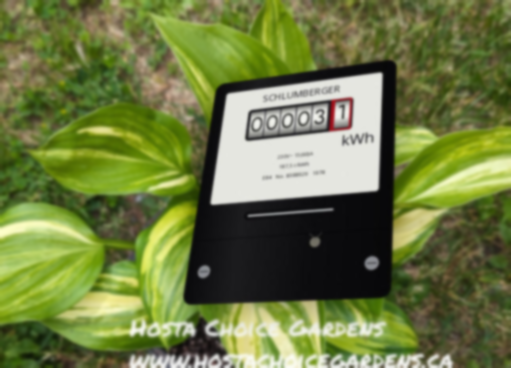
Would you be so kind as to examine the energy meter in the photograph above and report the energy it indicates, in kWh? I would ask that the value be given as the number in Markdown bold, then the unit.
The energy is **3.1** kWh
